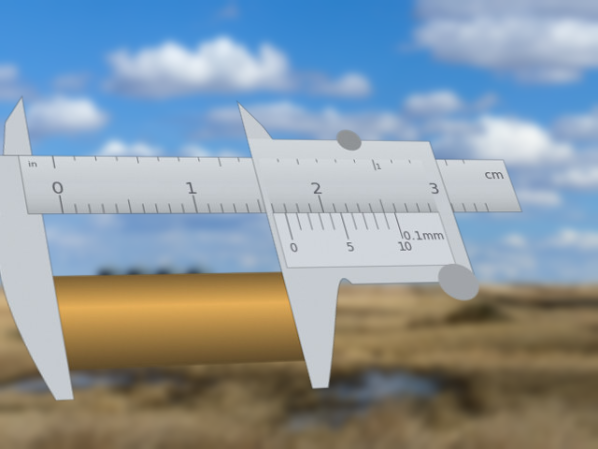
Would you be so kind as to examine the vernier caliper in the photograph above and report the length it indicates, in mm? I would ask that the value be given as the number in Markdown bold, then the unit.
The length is **16.9** mm
